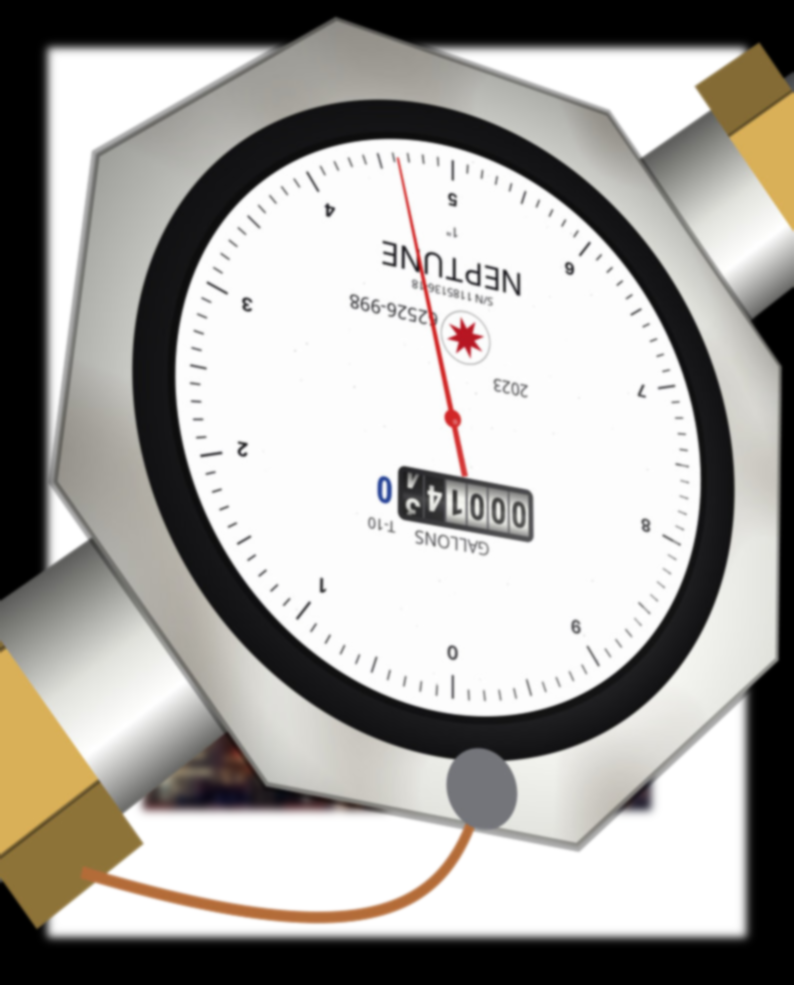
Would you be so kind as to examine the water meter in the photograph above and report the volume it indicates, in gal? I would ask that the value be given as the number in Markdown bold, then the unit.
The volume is **1434.6** gal
